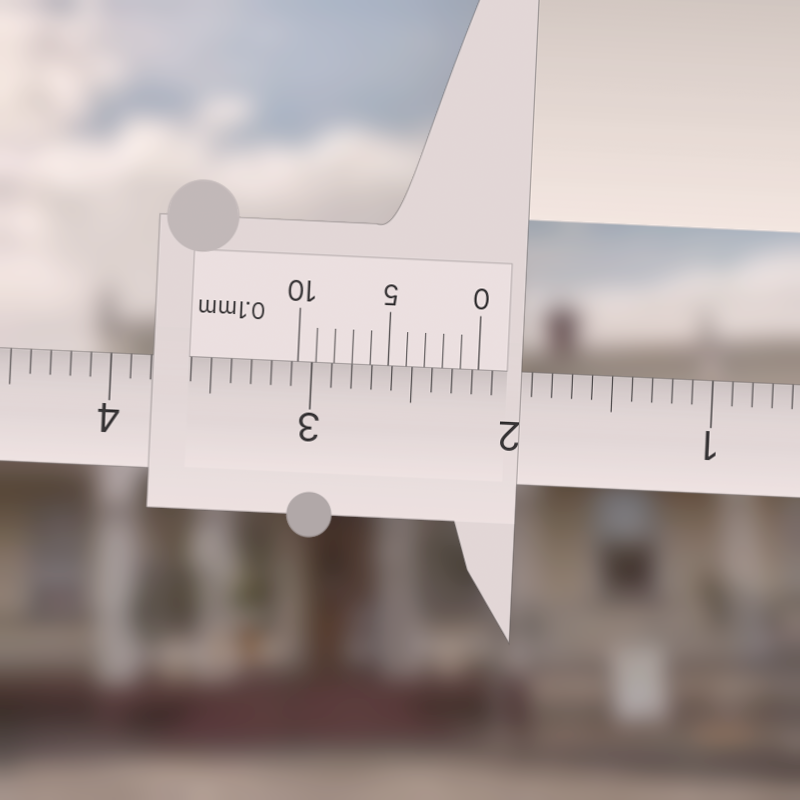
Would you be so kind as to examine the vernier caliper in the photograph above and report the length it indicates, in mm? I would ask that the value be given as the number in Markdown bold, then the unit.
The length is **21.7** mm
